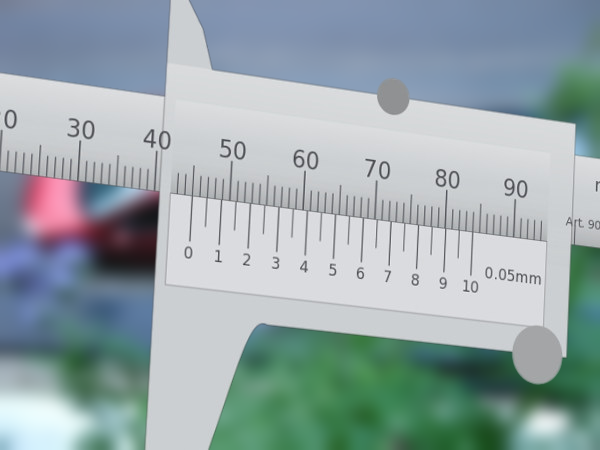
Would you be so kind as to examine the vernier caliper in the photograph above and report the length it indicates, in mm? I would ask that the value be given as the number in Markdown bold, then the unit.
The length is **45.0** mm
